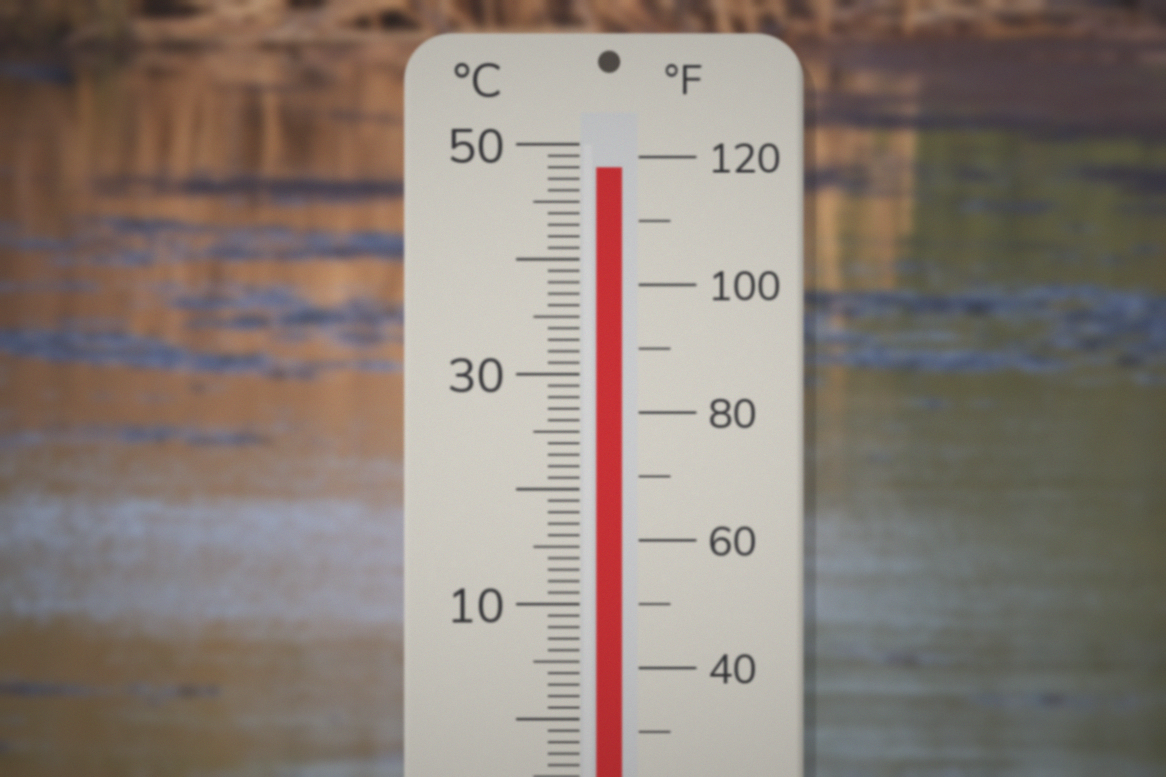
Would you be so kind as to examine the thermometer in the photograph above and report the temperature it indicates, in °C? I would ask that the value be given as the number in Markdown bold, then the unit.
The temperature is **48** °C
